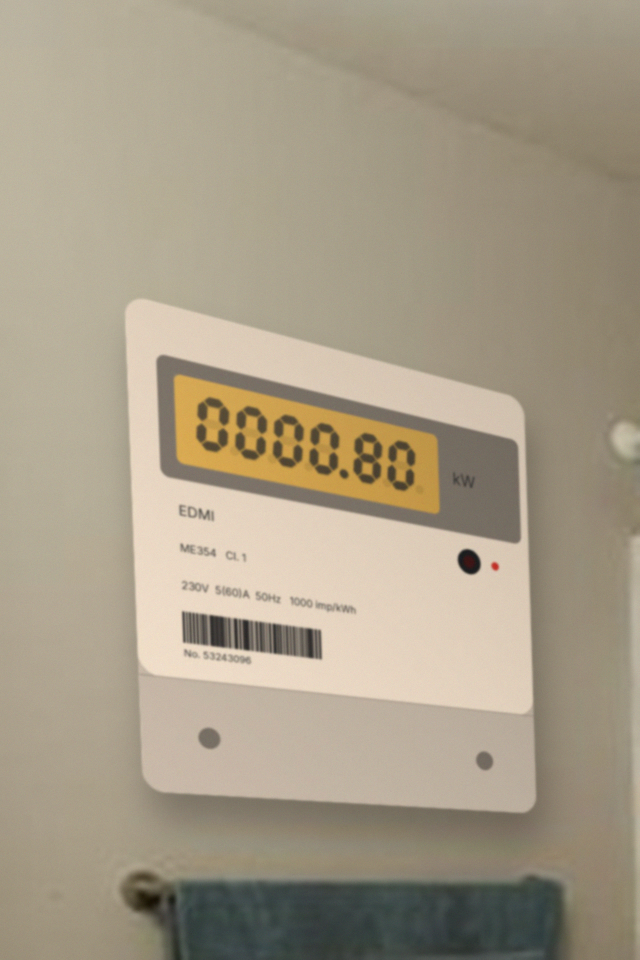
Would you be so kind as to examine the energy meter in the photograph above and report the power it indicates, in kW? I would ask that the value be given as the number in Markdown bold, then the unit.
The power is **0.80** kW
